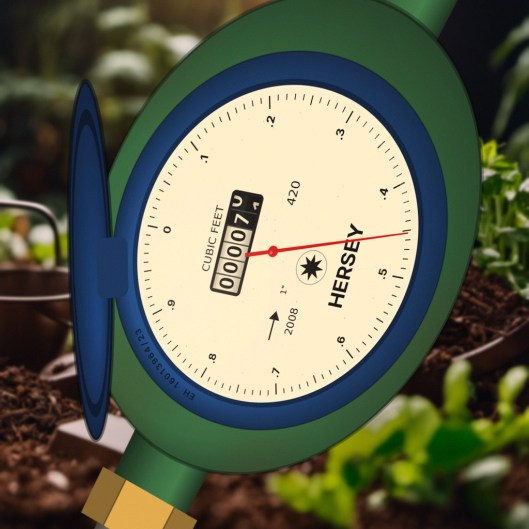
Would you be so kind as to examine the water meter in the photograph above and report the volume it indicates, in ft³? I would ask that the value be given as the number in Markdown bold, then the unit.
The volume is **70.45** ft³
